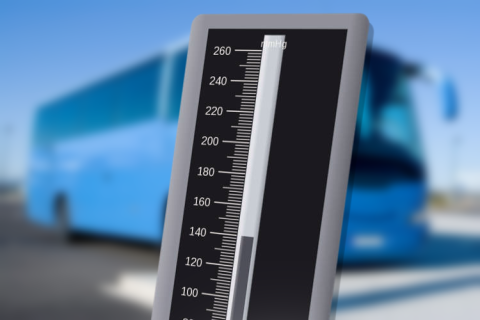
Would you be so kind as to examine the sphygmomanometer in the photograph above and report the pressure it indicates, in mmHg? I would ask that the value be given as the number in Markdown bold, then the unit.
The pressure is **140** mmHg
